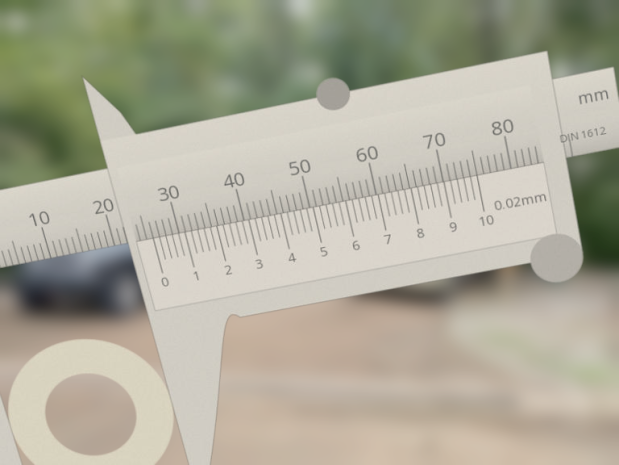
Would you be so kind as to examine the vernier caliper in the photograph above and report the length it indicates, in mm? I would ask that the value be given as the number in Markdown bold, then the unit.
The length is **26.0** mm
